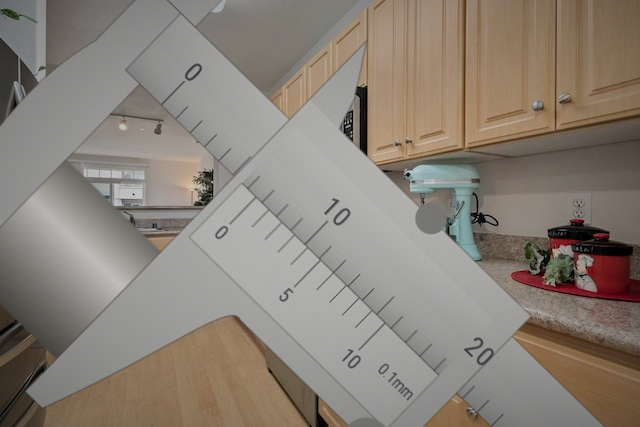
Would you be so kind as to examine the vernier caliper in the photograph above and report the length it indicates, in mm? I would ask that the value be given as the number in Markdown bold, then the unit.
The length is **6.6** mm
